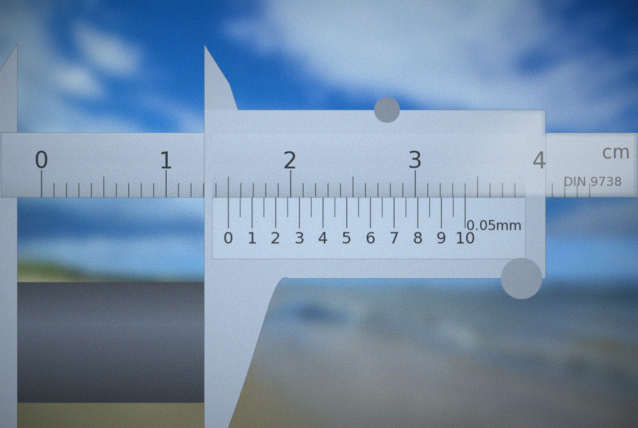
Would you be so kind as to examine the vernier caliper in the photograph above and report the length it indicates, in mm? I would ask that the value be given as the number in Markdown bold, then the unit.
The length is **15.0** mm
